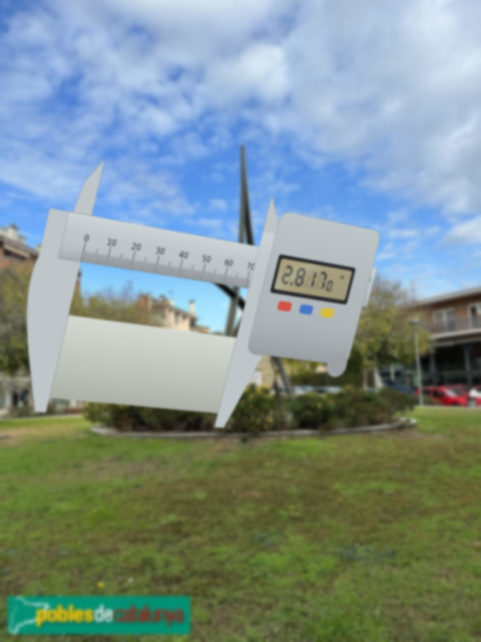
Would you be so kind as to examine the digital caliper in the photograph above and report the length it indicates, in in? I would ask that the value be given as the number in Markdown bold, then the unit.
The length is **2.8170** in
